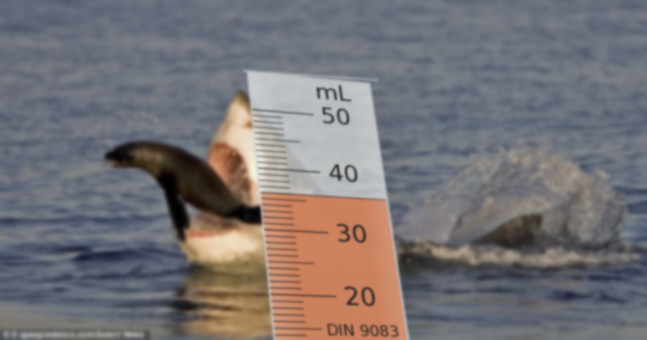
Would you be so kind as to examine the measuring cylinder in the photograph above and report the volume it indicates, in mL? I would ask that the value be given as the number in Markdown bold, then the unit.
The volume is **36** mL
